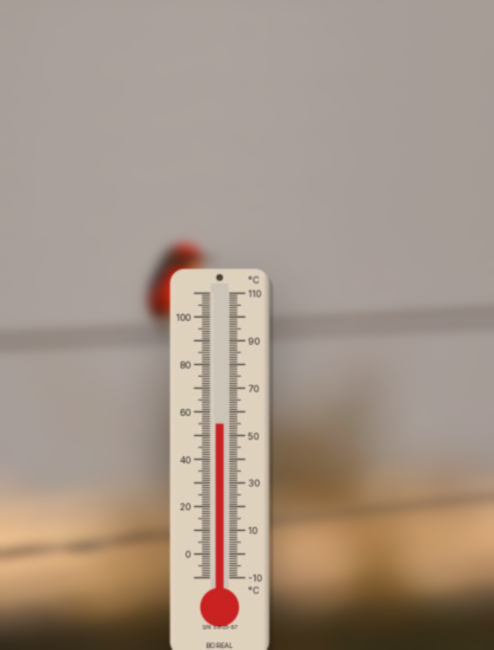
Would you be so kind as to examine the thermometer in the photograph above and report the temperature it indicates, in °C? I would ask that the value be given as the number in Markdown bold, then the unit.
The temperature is **55** °C
